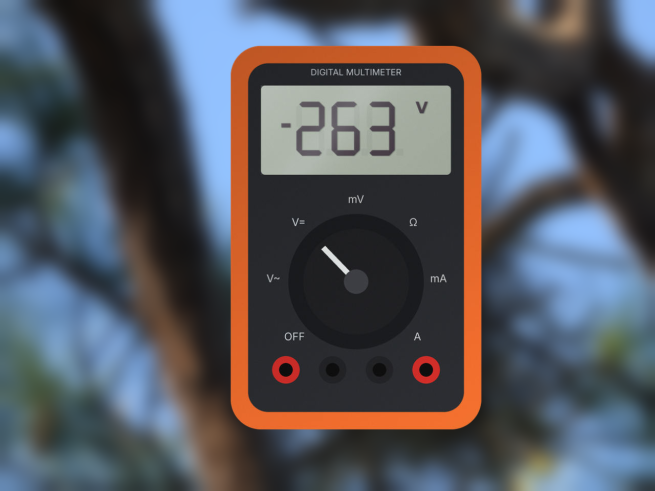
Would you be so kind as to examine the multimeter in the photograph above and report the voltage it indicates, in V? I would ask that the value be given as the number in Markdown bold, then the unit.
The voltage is **-263** V
